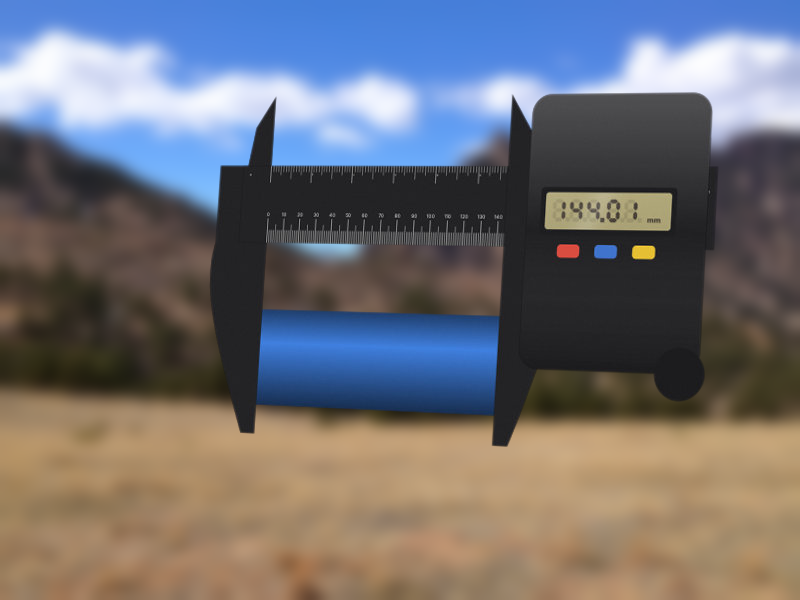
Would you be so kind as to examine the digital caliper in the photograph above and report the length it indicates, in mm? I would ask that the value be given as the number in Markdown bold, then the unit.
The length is **144.01** mm
